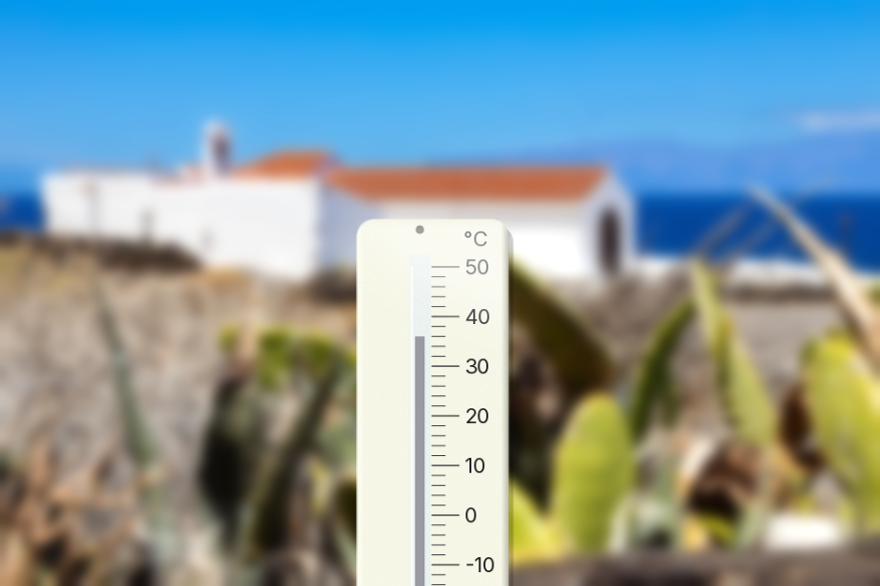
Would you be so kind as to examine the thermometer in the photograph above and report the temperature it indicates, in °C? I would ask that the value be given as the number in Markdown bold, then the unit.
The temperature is **36** °C
